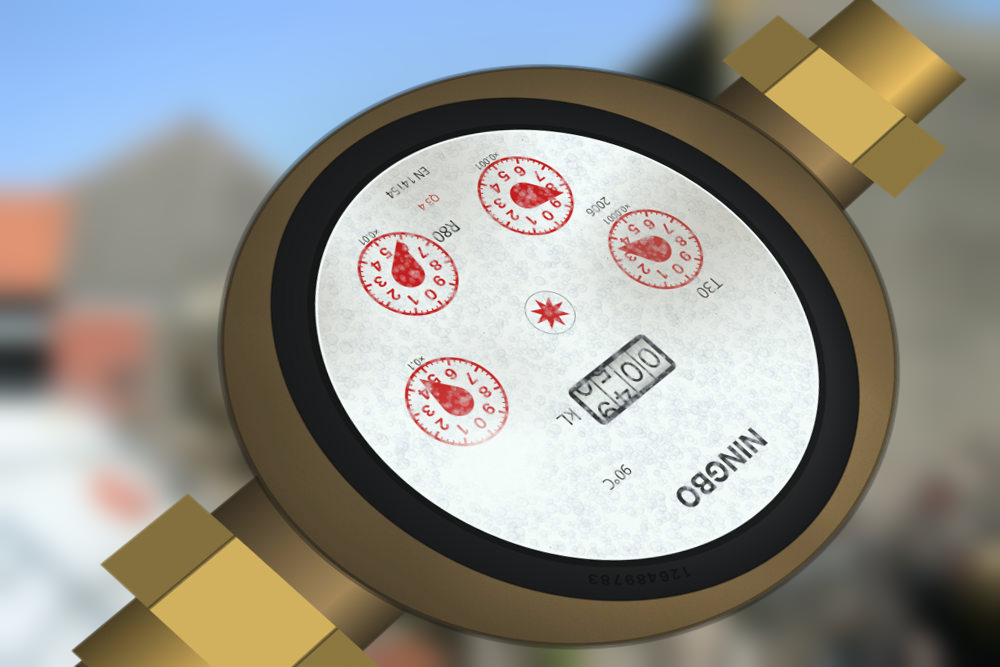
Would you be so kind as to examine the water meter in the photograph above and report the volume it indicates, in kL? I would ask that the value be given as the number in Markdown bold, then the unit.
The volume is **49.4583** kL
